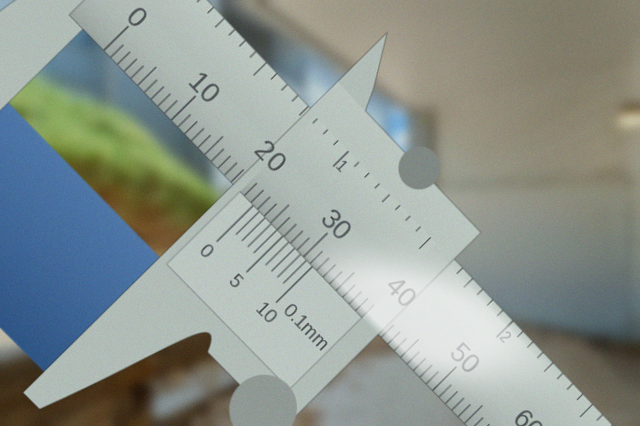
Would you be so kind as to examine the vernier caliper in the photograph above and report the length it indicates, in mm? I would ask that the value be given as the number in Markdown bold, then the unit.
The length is **22.4** mm
